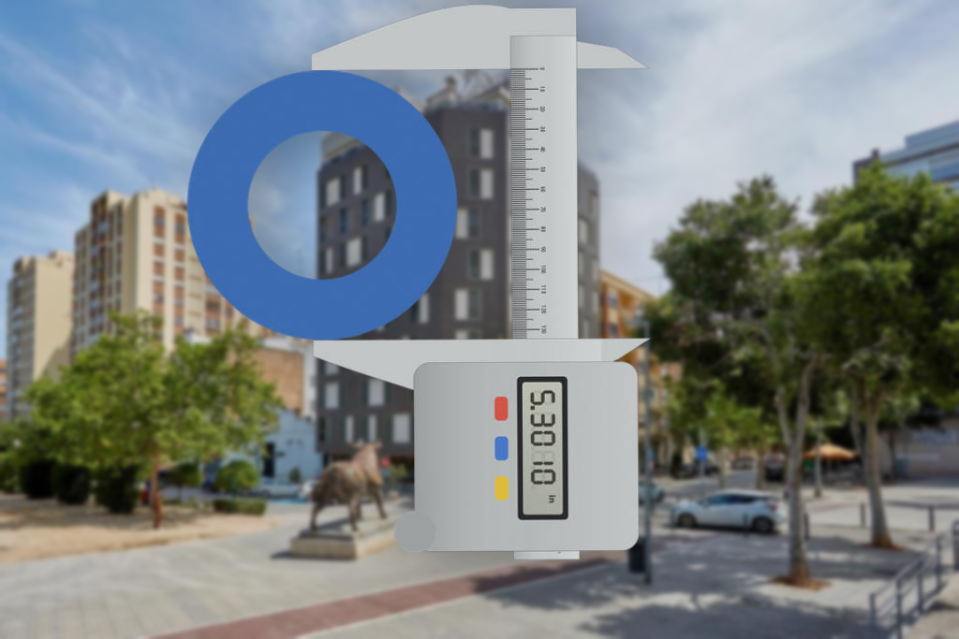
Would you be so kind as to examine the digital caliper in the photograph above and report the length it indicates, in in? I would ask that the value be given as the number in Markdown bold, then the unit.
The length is **5.3010** in
